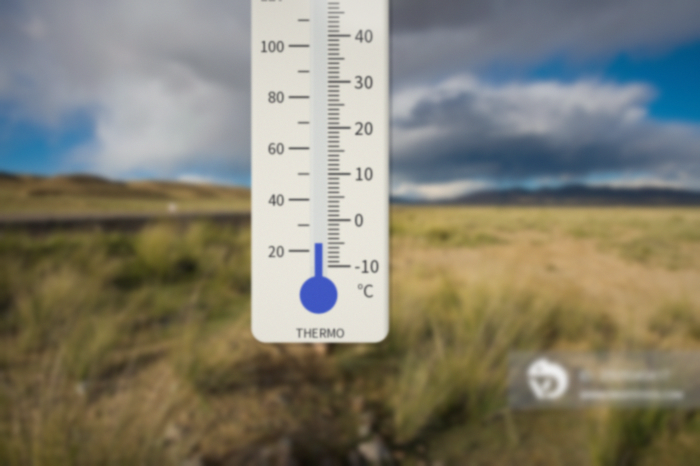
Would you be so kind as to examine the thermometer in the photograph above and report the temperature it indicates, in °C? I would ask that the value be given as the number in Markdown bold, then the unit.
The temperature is **-5** °C
